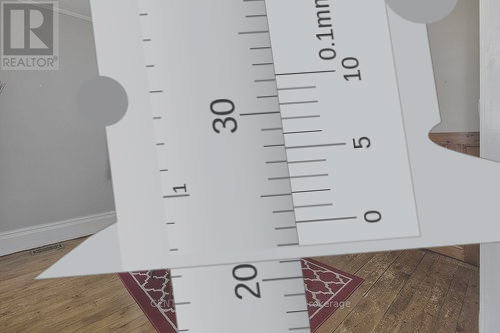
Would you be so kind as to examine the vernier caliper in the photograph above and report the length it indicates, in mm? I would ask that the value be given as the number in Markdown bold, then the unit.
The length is **23.3** mm
